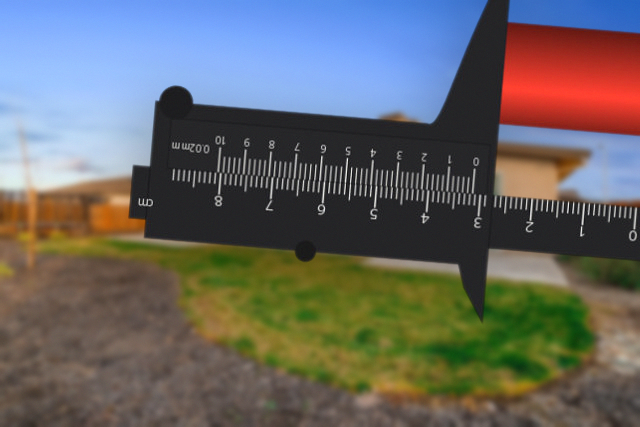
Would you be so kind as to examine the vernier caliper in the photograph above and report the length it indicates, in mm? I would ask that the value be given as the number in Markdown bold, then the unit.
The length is **31.5** mm
